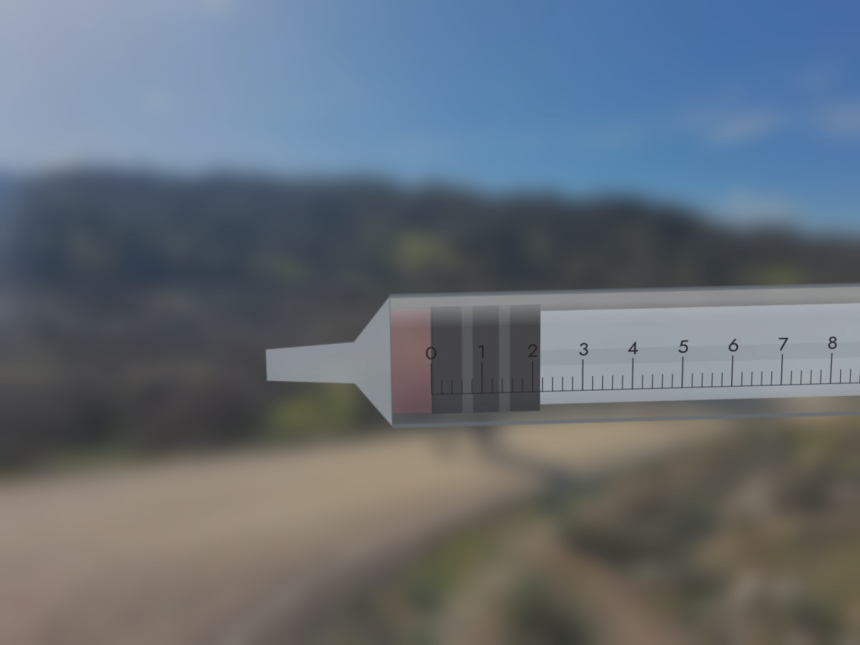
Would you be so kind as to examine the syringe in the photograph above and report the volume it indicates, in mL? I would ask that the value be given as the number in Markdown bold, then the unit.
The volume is **0** mL
